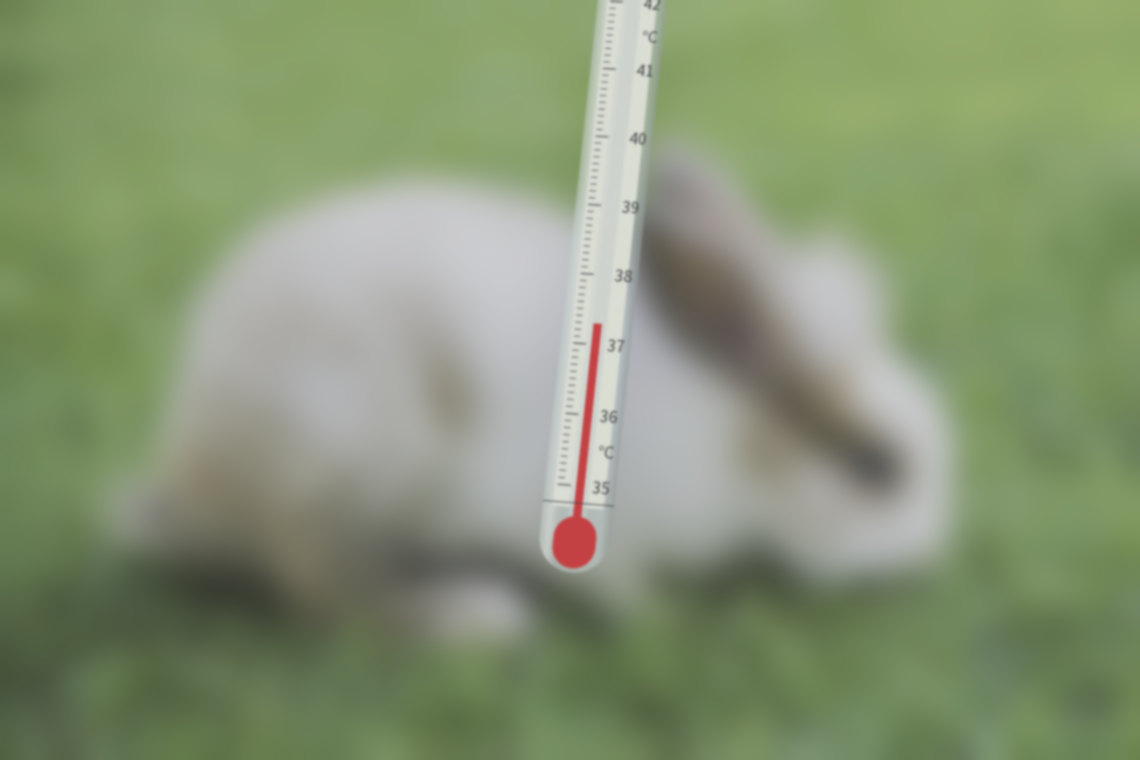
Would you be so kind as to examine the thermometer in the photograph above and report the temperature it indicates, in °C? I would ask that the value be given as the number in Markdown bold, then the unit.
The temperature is **37.3** °C
